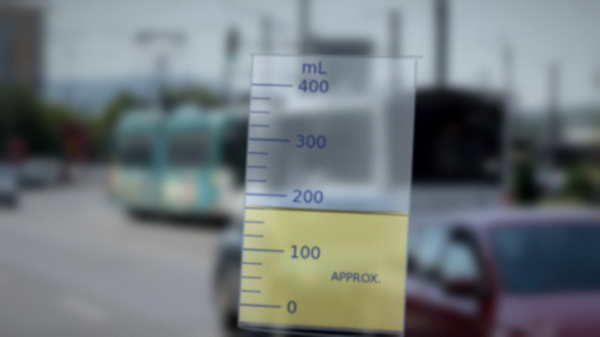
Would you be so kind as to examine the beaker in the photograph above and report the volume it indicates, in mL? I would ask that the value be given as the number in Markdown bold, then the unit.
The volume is **175** mL
